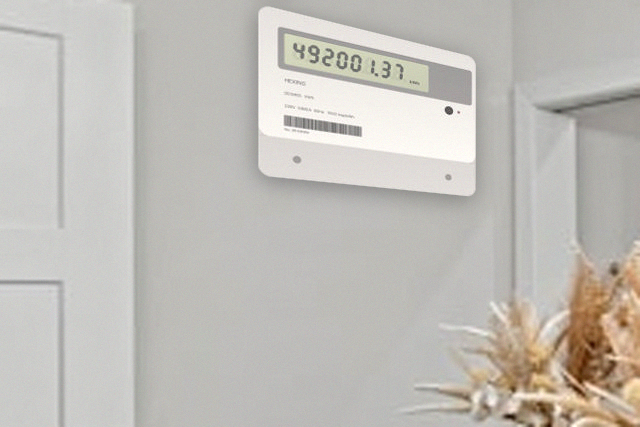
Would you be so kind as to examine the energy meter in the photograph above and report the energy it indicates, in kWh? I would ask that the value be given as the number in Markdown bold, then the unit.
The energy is **492001.37** kWh
